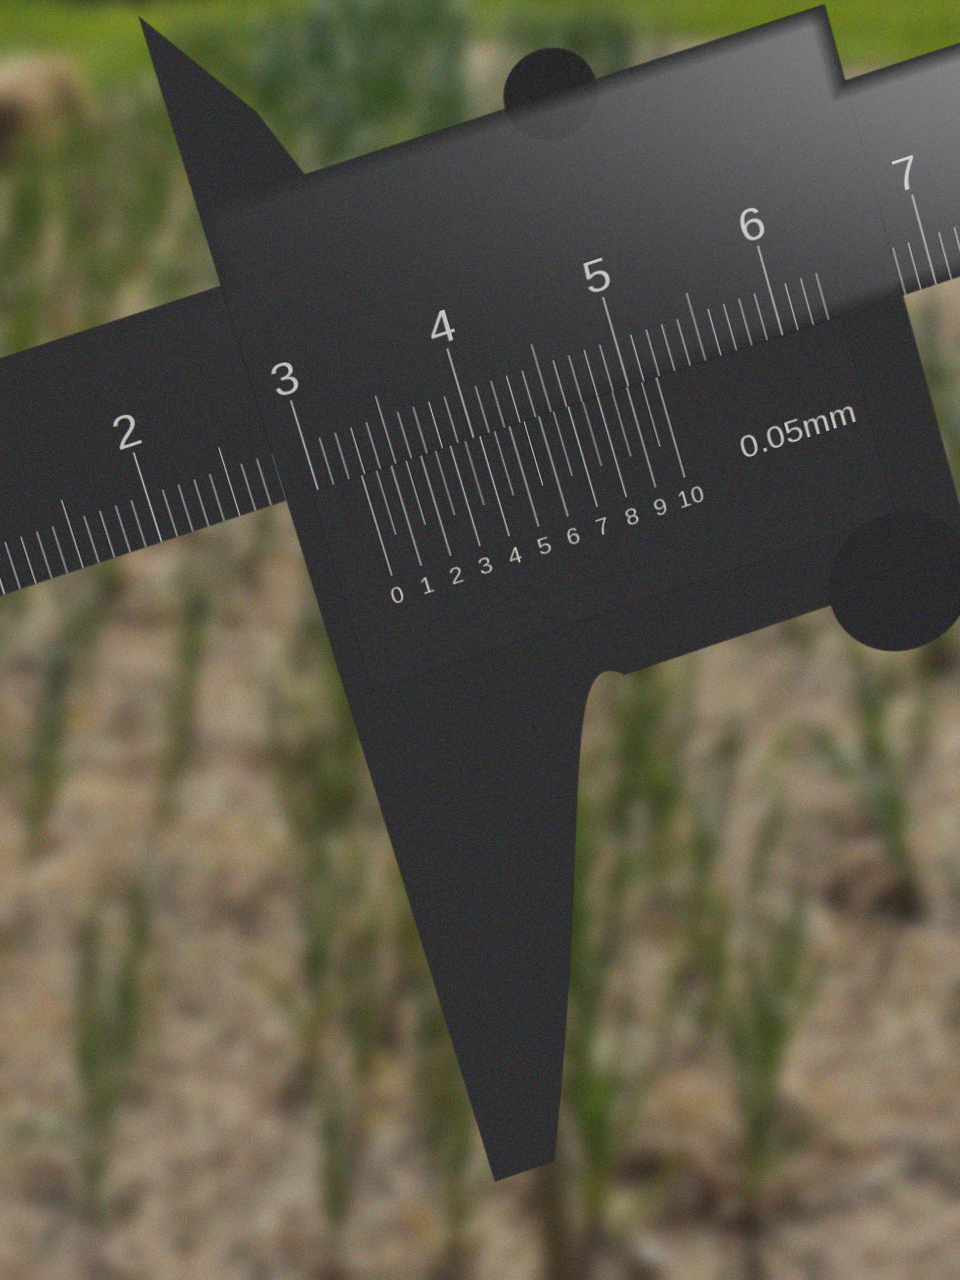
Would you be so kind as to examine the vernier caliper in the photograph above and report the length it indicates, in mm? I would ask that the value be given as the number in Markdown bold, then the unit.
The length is **32.8** mm
